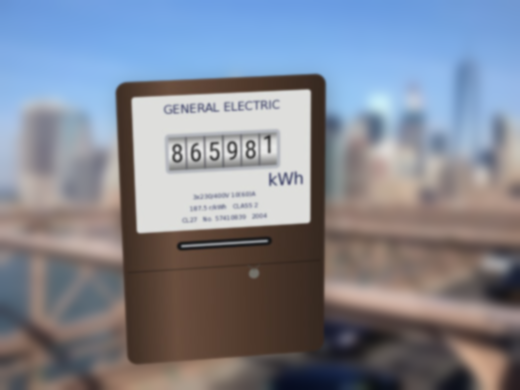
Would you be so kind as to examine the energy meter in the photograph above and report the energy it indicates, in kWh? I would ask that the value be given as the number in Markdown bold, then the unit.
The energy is **865981** kWh
